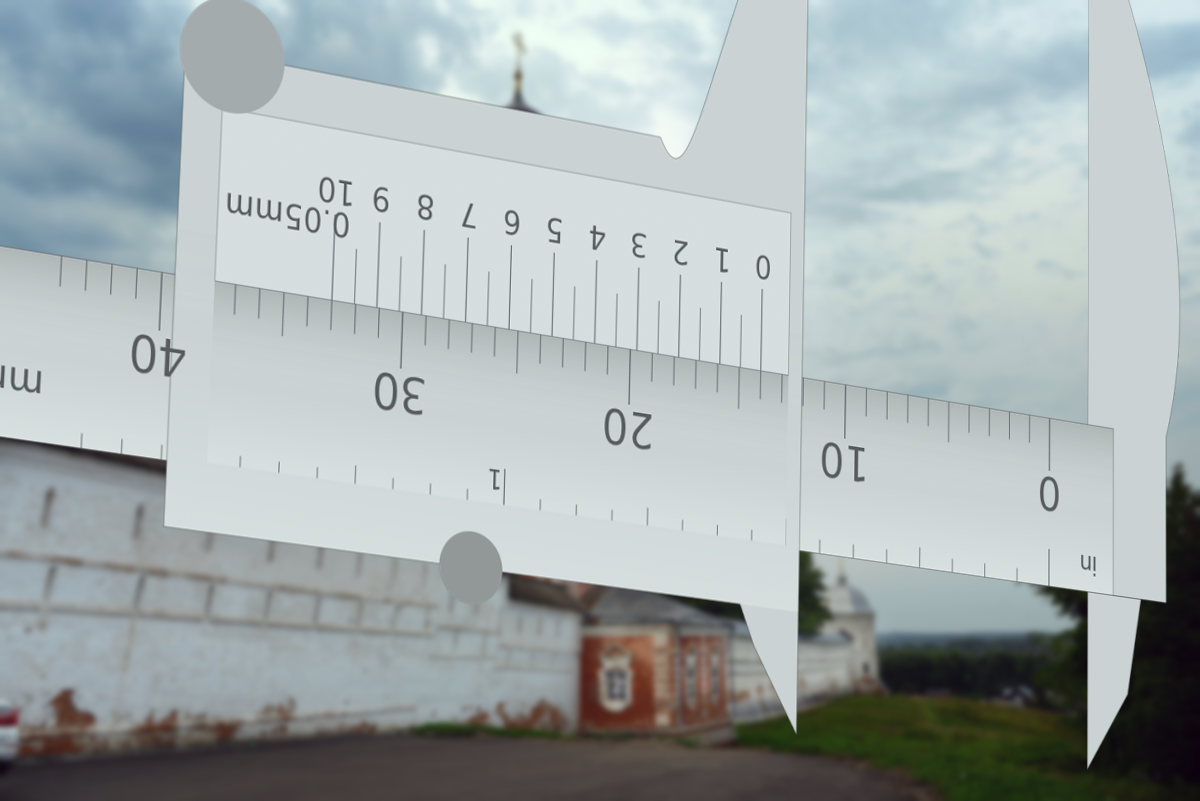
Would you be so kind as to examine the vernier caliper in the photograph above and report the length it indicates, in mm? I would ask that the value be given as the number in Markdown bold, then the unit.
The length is **14.0** mm
